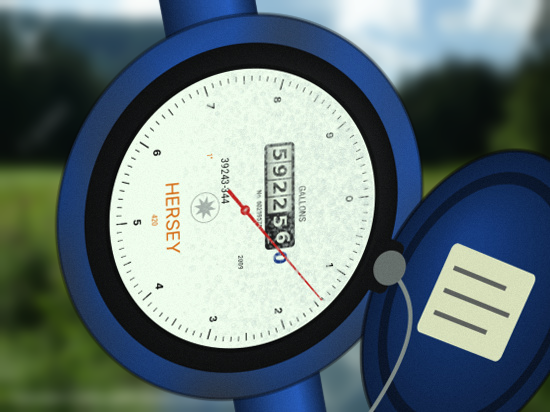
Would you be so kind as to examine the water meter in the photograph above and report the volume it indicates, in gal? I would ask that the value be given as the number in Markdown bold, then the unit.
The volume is **5922561.4** gal
